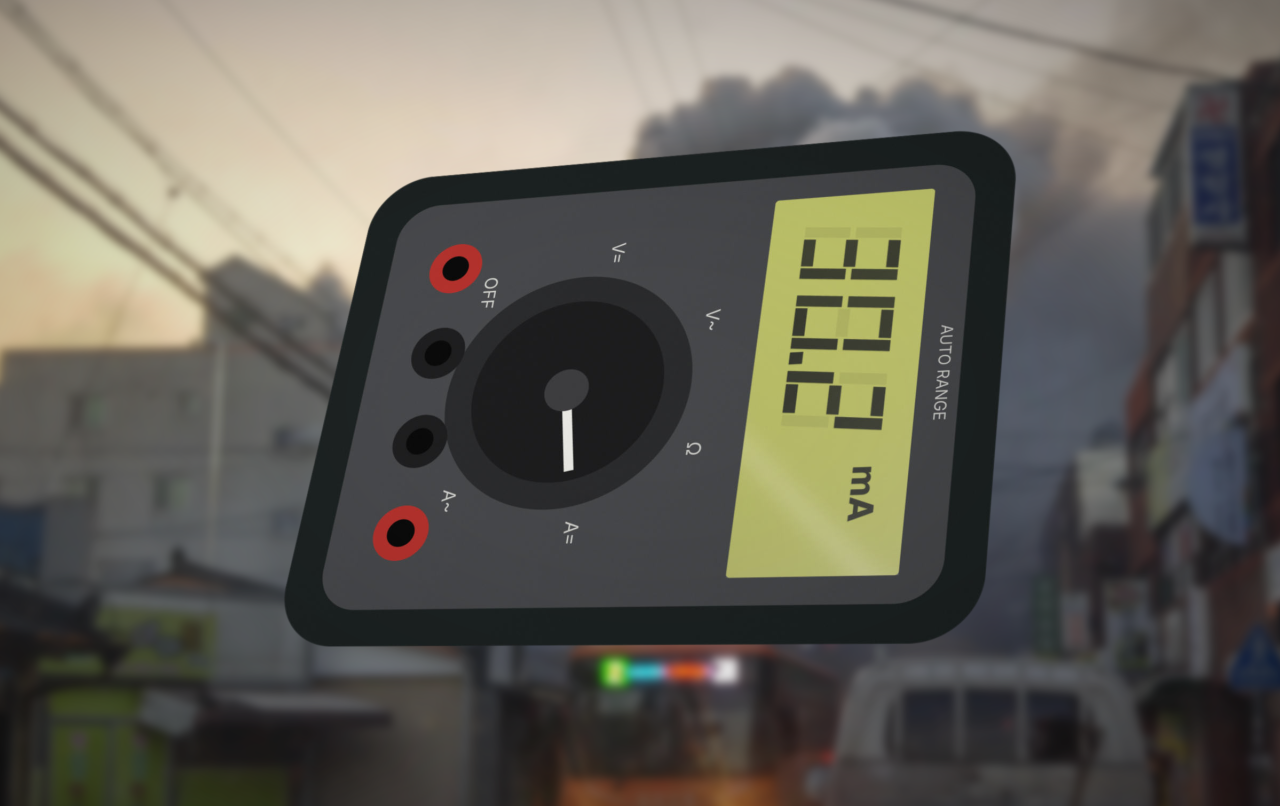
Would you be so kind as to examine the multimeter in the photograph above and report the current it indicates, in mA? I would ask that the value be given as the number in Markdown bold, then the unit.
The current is **30.2** mA
